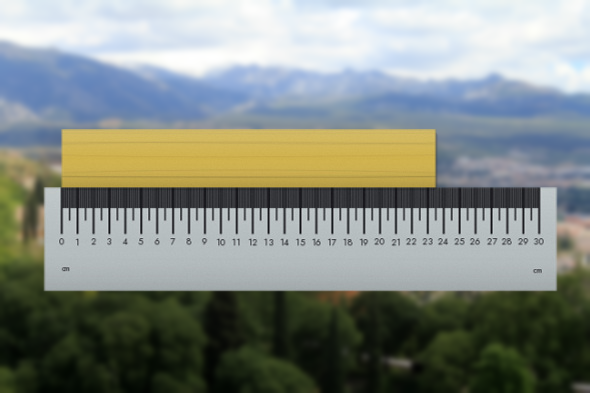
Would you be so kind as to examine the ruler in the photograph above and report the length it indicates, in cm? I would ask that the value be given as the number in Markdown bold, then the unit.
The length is **23.5** cm
